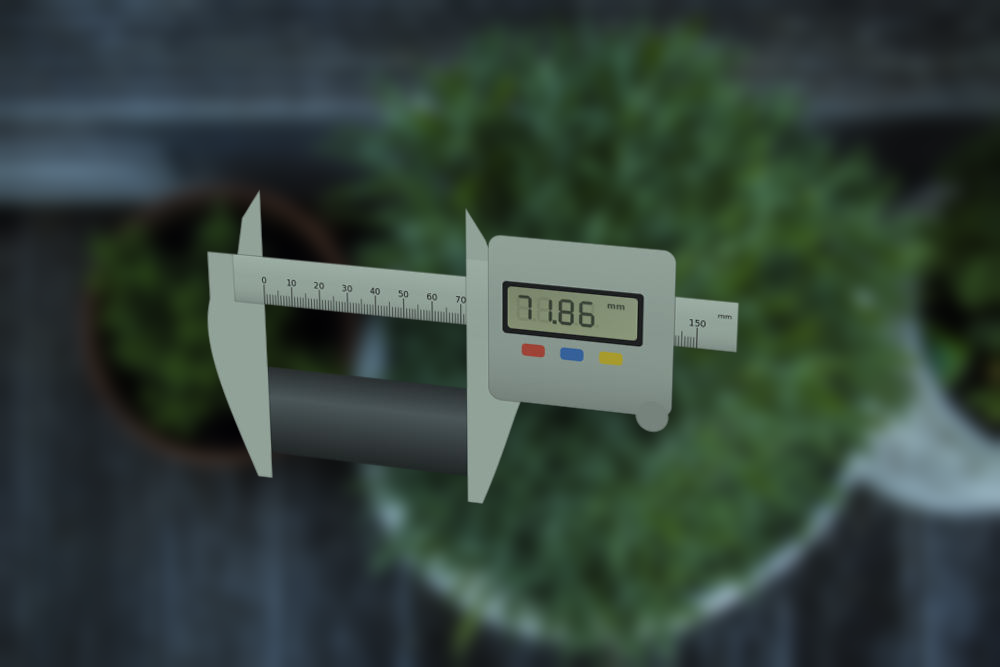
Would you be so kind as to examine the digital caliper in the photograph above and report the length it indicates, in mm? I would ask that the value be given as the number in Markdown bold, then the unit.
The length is **71.86** mm
